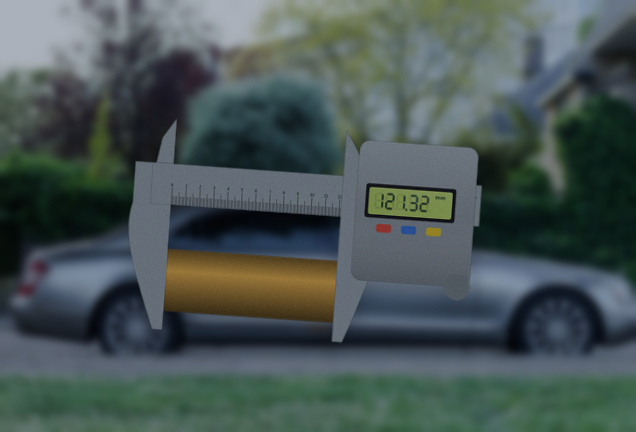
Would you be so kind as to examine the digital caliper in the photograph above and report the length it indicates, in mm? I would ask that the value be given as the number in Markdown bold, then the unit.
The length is **121.32** mm
